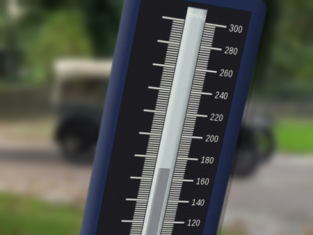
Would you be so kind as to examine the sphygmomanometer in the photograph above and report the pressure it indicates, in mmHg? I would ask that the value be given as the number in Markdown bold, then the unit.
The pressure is **170** mmHg
